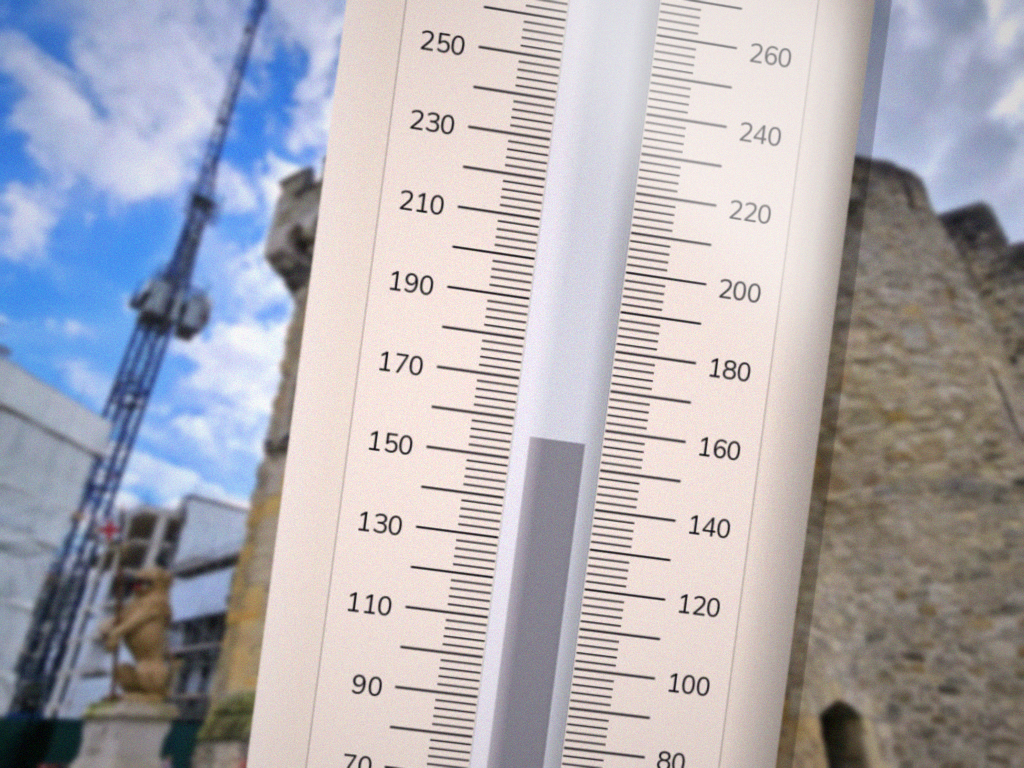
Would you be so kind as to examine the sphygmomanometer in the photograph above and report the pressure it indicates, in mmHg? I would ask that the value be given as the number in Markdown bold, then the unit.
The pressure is **156** mmHg
